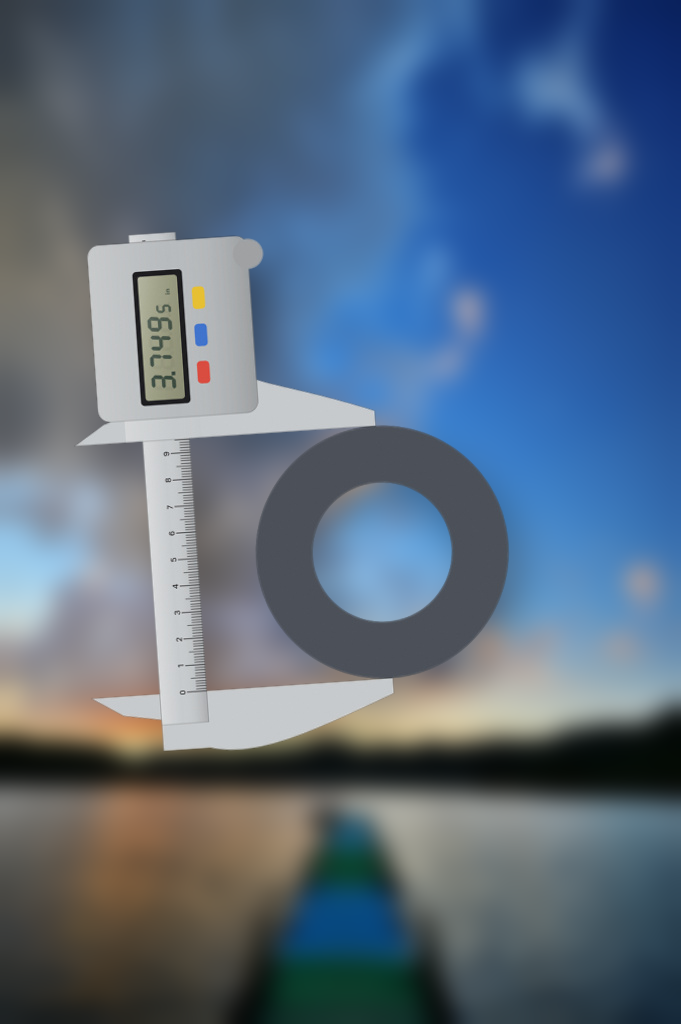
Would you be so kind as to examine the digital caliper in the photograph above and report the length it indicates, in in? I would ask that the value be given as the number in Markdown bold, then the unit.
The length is **3.7495** in
